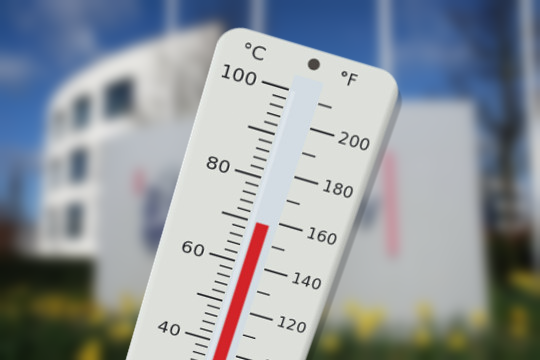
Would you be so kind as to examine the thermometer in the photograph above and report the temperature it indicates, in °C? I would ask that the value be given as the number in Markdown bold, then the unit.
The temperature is **70** °C
